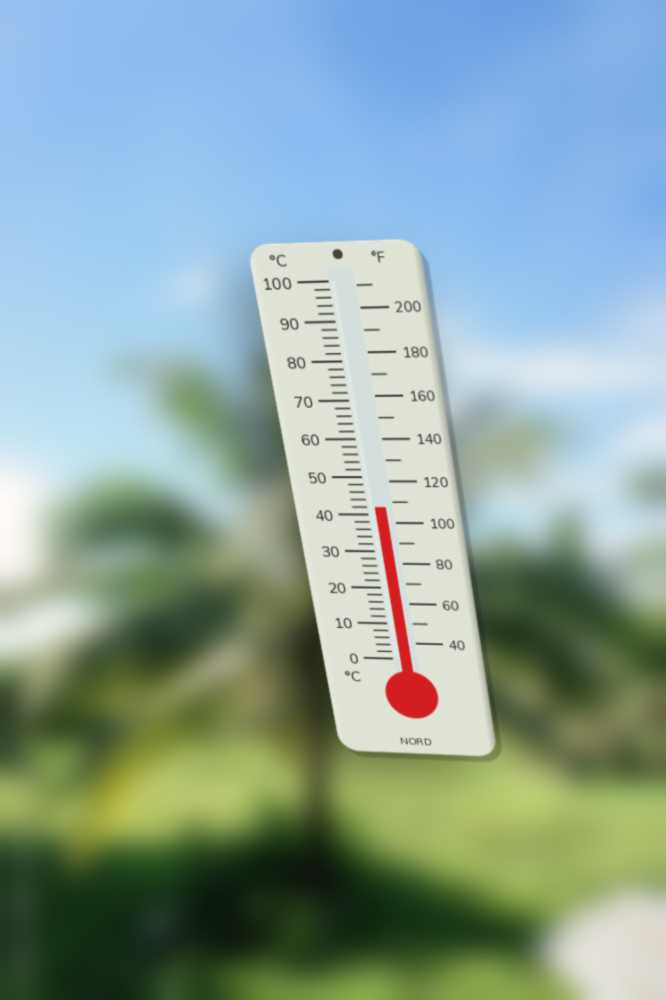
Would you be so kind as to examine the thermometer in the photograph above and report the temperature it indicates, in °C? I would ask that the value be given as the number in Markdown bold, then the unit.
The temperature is **42** °C
